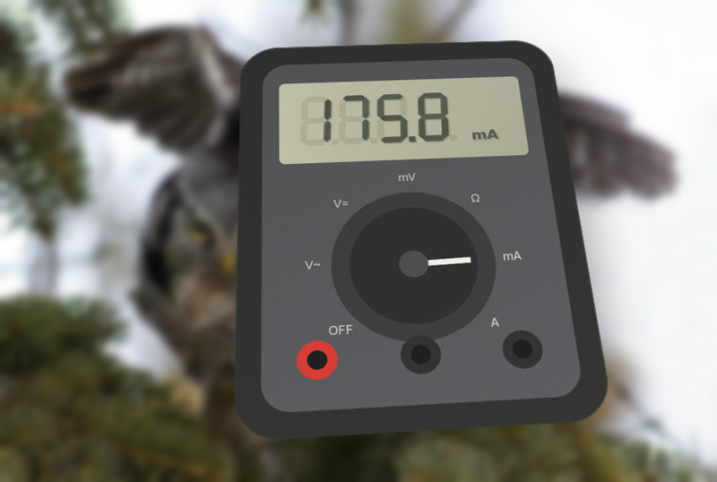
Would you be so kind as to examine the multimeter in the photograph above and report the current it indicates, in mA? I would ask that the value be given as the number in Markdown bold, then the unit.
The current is **175.8** mA
